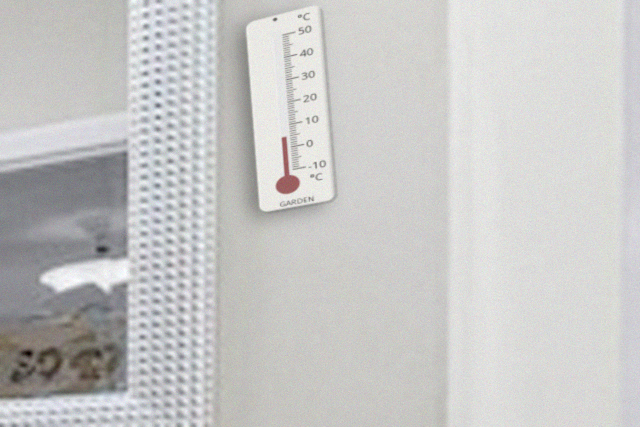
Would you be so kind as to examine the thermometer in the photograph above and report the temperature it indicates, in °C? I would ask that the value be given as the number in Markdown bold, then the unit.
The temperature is **5** °C
